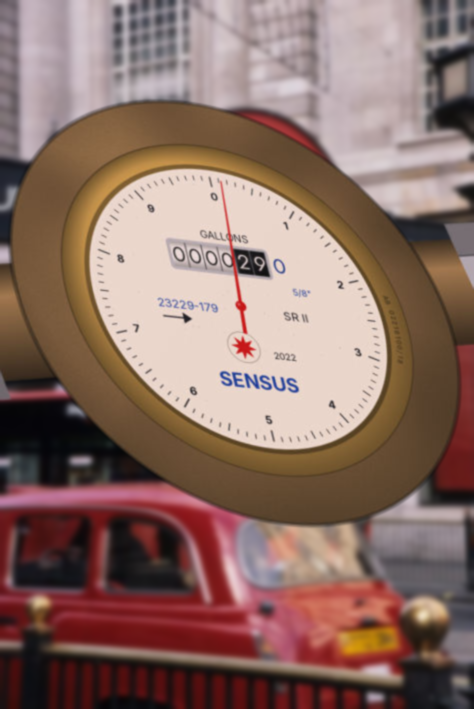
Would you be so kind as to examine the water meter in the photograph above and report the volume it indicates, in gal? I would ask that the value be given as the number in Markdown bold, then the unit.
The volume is **290.1** gal
